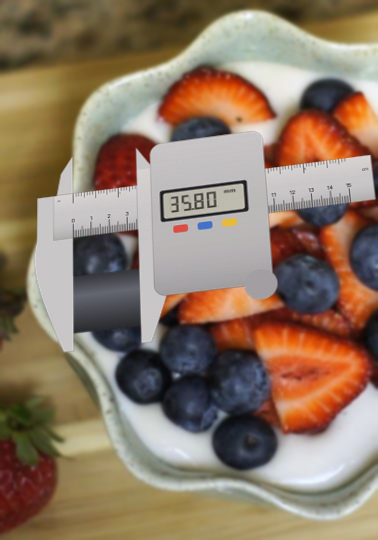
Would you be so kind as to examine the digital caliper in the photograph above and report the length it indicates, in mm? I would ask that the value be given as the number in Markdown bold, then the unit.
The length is **35.80** mm
